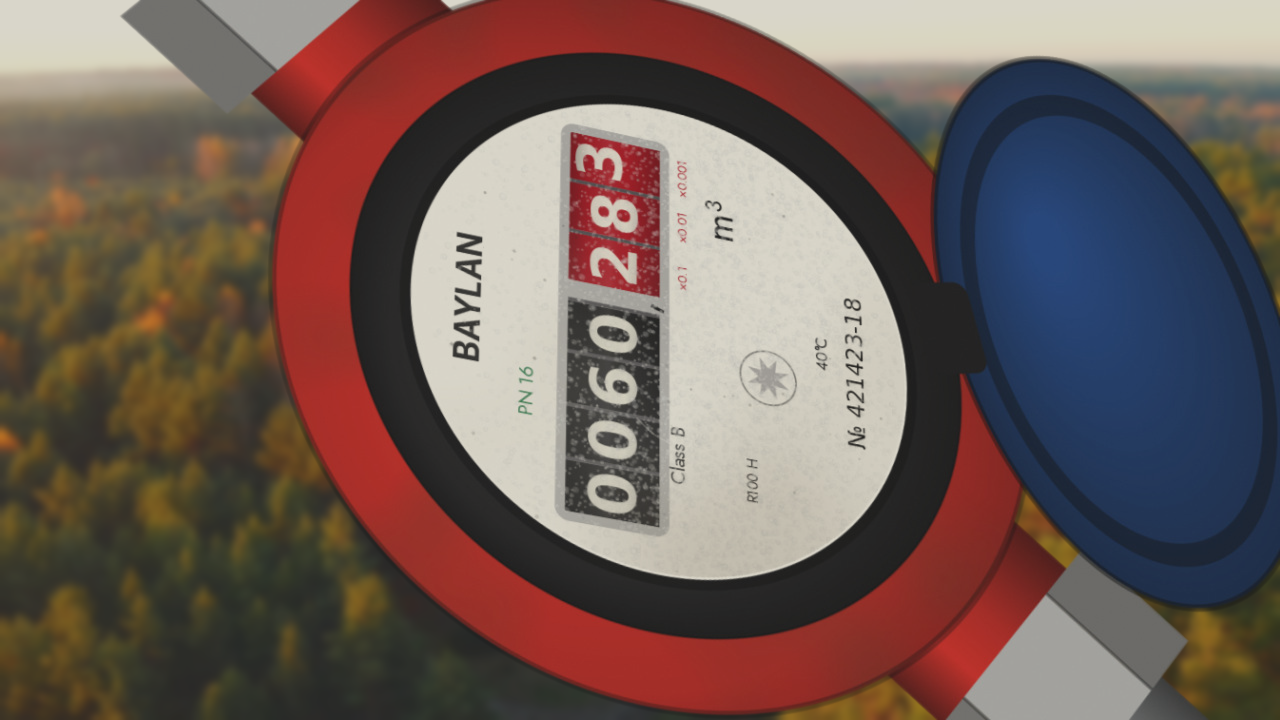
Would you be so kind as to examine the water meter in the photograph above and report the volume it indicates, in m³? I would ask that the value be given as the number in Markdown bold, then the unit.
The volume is **60.283** m³
